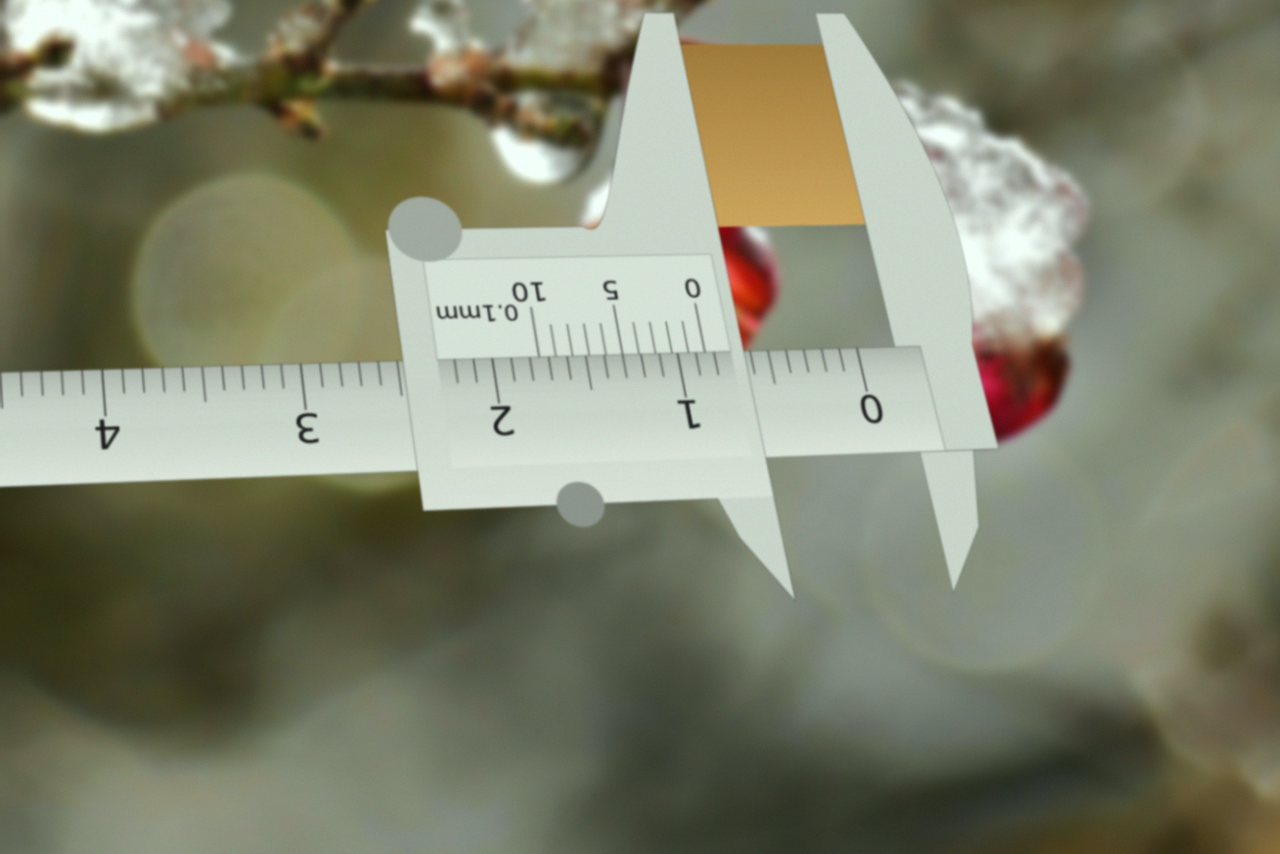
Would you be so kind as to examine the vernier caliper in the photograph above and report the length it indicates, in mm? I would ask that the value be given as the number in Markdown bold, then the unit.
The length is **8.5** mm
